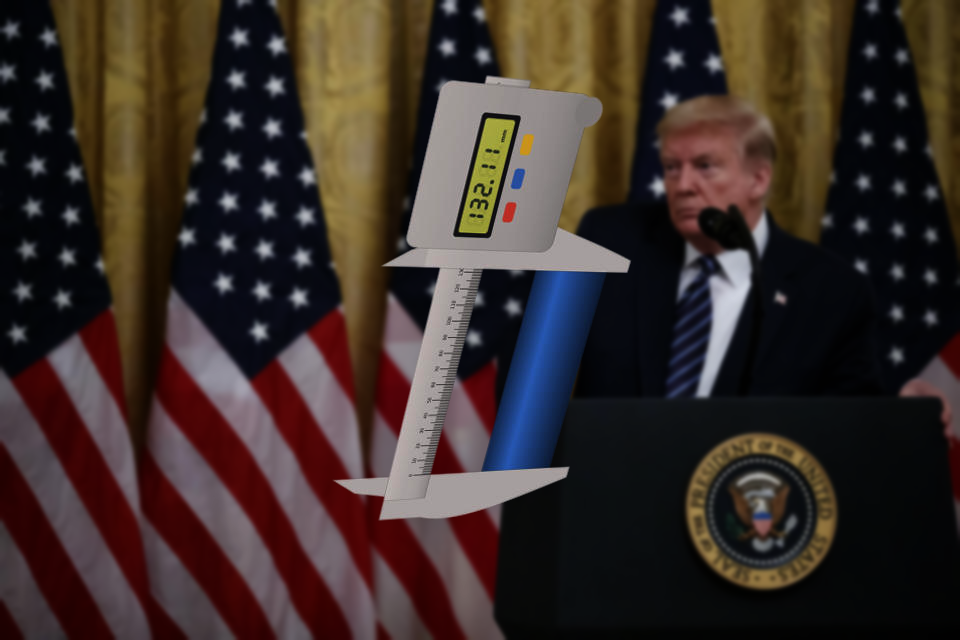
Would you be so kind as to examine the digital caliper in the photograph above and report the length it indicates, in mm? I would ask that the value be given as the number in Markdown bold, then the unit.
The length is **132.11** mm
